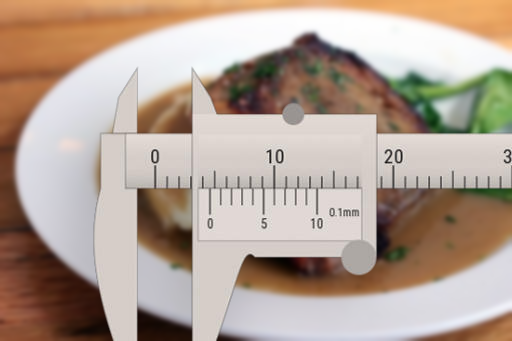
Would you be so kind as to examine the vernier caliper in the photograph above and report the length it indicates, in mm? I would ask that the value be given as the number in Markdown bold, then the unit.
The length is **4.6** mm
